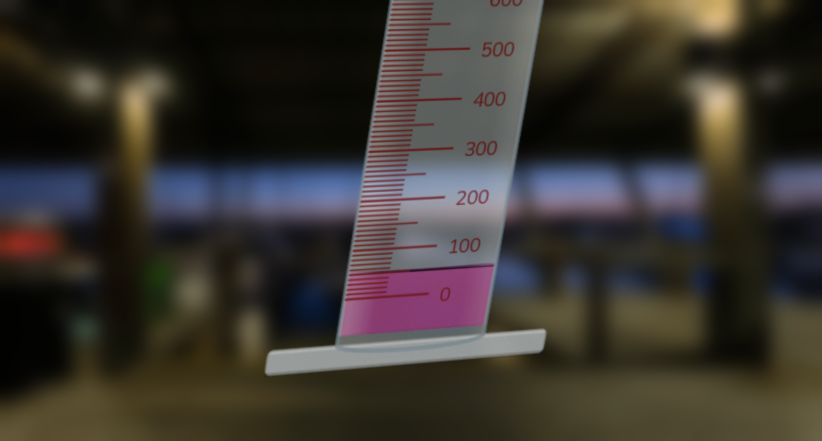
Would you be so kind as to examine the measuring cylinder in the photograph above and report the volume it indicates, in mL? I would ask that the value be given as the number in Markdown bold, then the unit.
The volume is **50** mL
